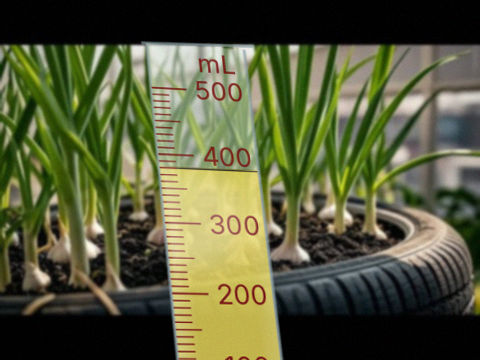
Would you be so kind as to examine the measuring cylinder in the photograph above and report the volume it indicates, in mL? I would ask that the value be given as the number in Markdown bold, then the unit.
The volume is **380** mL
